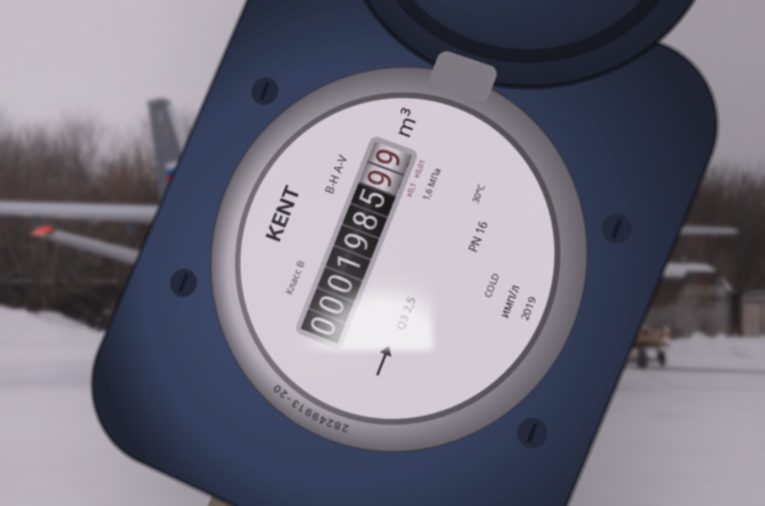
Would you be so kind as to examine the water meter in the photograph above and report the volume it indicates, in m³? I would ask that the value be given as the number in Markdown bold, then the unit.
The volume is **1985.99** m³
